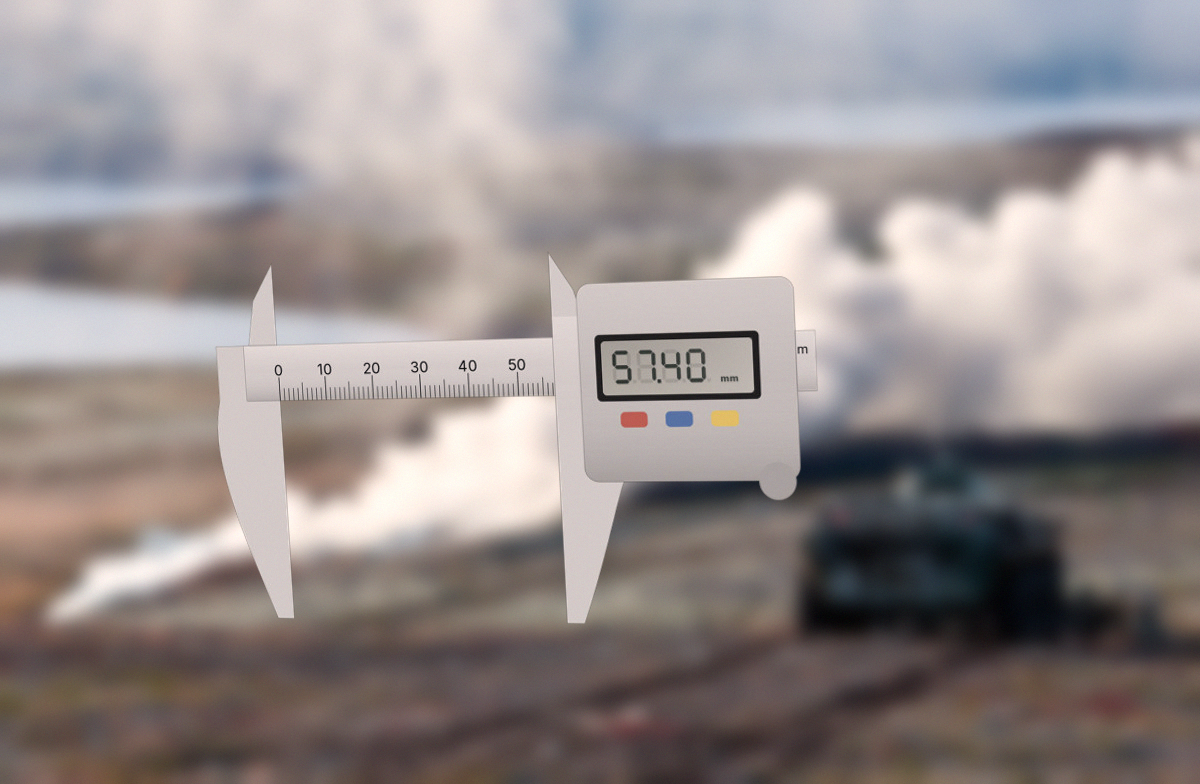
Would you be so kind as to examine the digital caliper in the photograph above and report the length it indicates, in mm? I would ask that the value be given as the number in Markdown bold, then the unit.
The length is **57.40** mm
